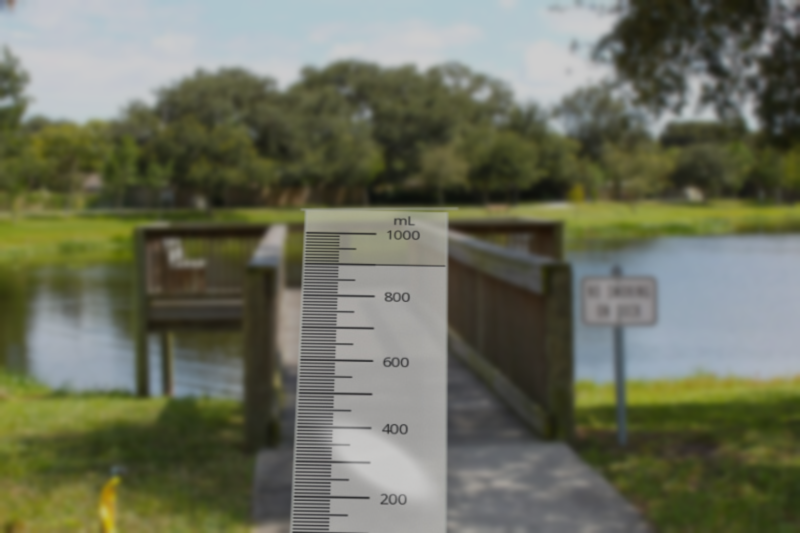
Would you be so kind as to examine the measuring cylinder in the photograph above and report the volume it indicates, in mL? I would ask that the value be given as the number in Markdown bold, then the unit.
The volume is **900** mL
